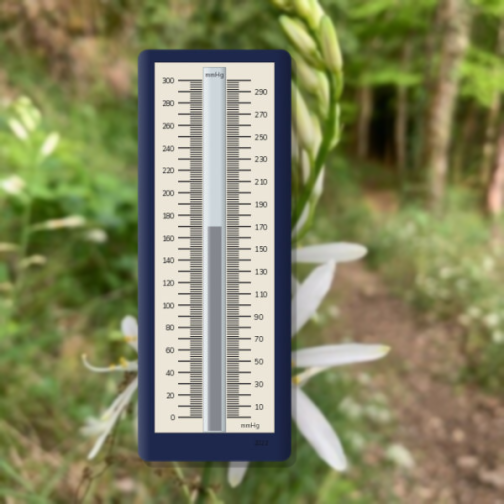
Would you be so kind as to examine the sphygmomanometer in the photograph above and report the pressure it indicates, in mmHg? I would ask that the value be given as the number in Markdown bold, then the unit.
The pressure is **170** mmHg
